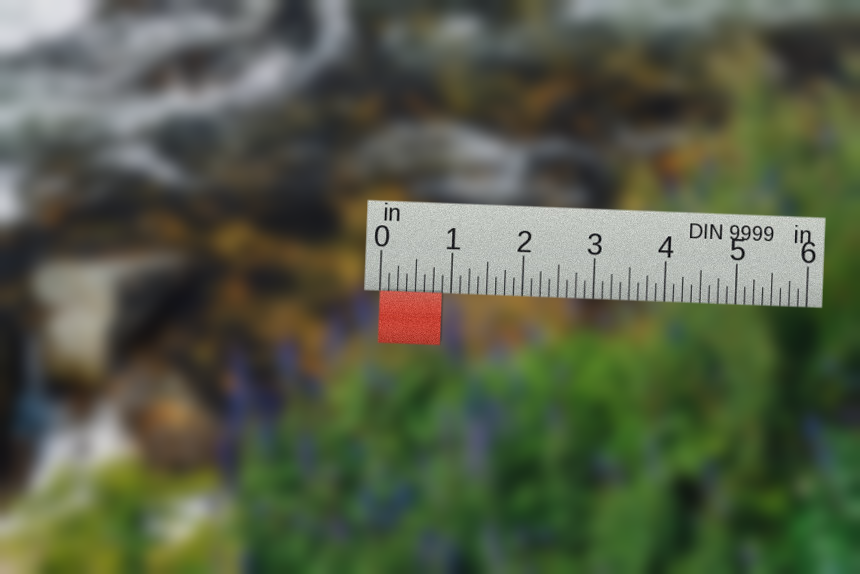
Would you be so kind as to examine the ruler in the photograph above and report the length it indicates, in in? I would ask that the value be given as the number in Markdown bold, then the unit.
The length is **0.875** in
